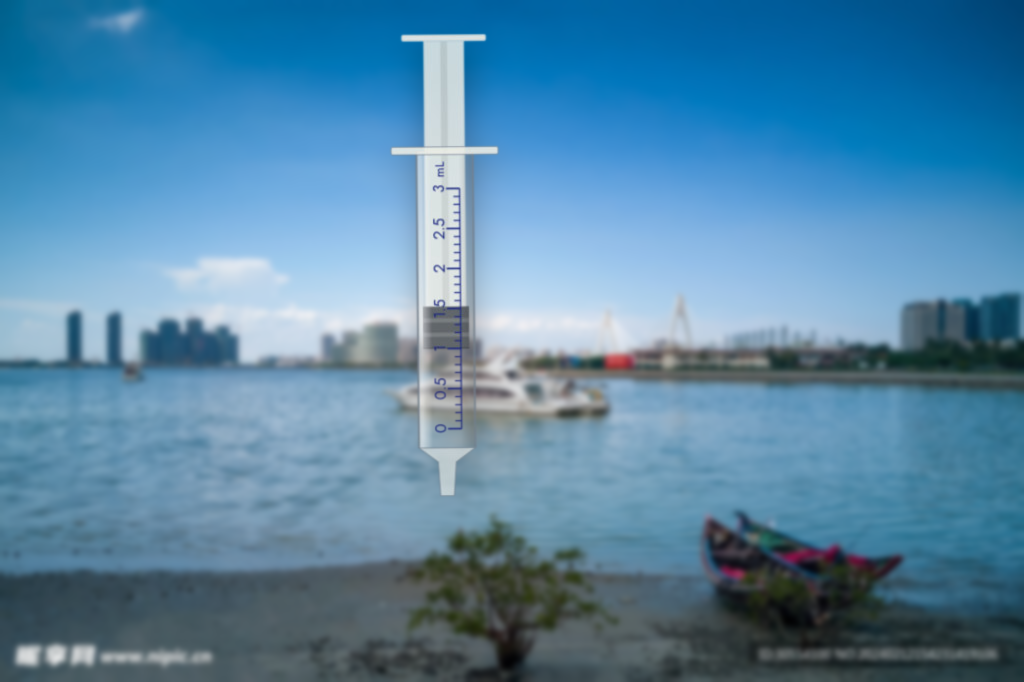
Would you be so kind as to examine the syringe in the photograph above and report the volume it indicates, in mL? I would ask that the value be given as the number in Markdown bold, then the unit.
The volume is **1** mL
